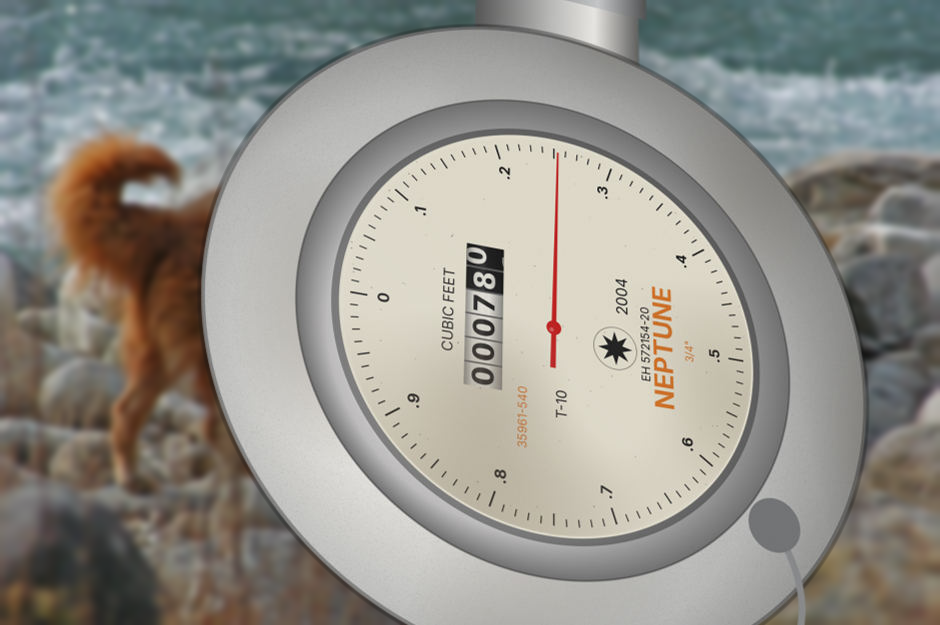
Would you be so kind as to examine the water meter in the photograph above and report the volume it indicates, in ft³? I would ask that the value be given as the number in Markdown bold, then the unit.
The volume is **780.25** ft³
